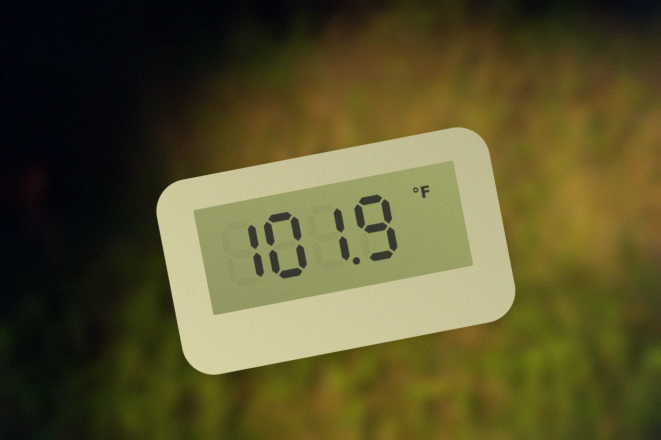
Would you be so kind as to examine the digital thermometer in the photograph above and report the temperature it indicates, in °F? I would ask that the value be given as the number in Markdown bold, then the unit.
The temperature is **101.9** °F
